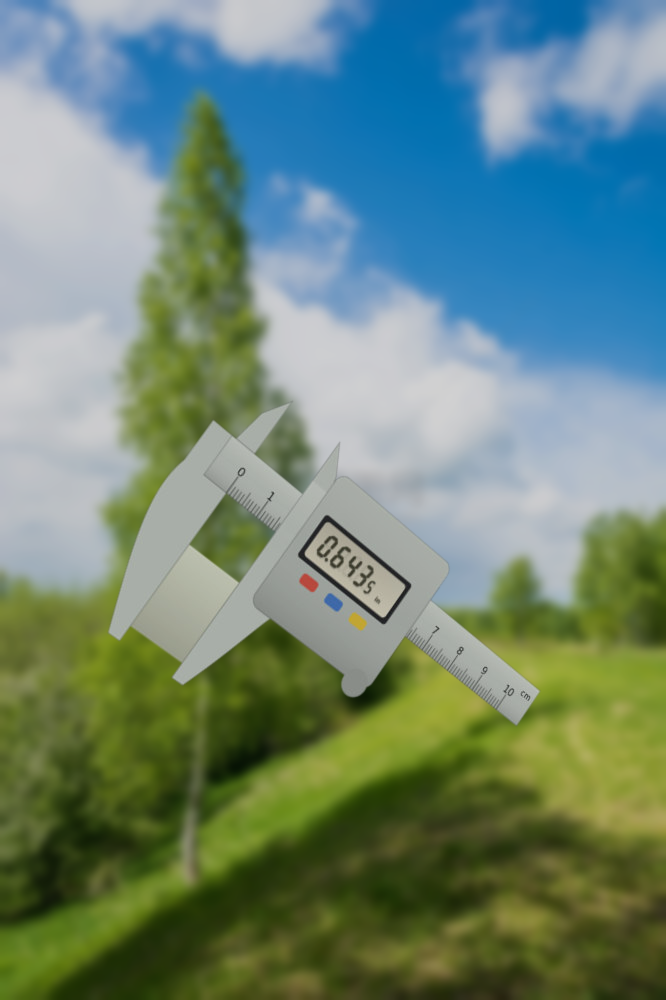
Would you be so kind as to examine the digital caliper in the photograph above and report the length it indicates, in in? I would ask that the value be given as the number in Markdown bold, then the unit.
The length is **0.6435** in
